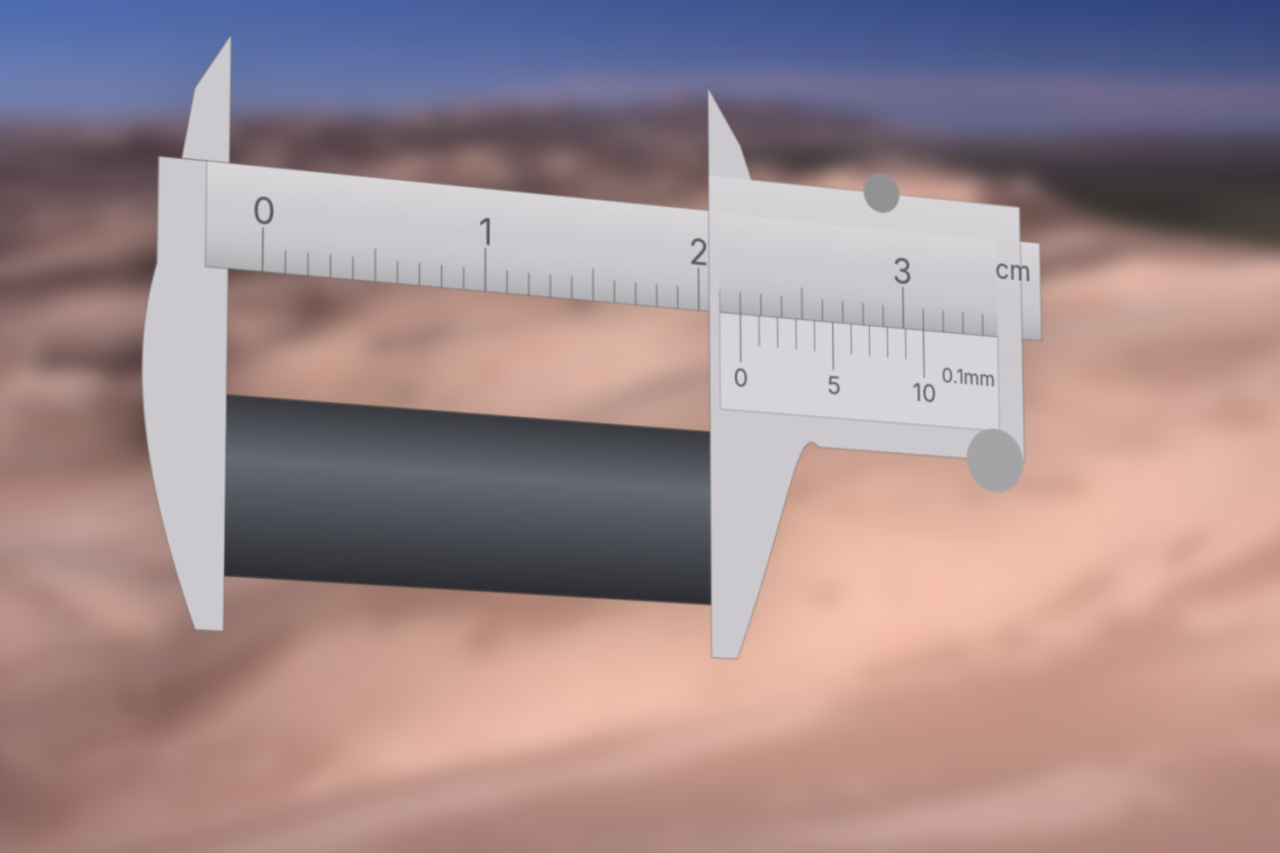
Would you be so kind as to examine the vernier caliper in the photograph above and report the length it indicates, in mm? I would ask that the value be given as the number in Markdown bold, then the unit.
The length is **22.0** mm
